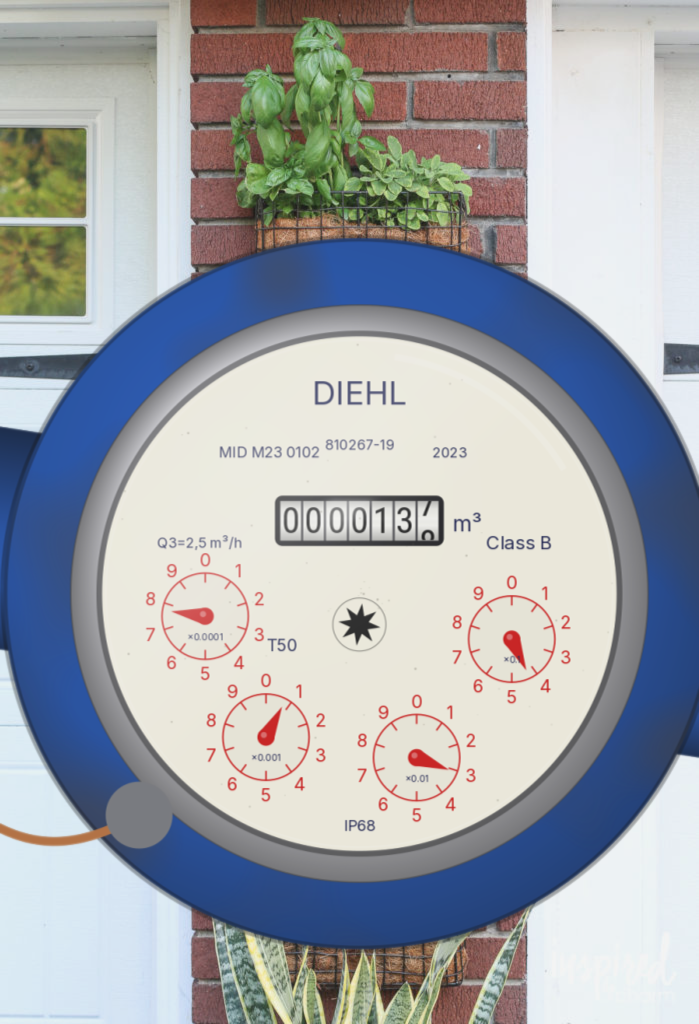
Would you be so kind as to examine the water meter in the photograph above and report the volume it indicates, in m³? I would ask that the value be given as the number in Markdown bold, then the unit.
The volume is **137.4307** m³
